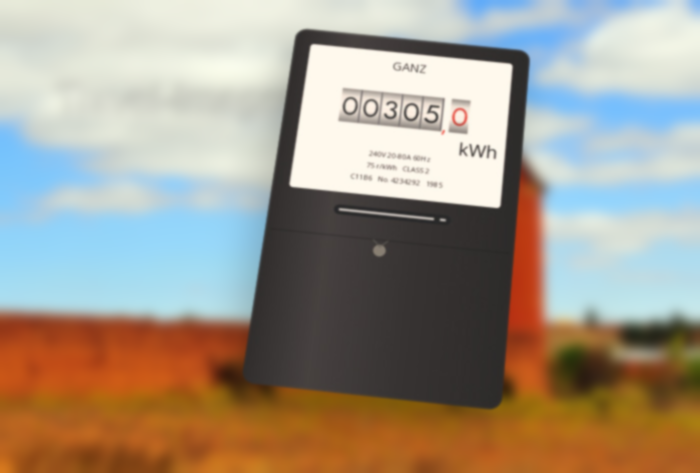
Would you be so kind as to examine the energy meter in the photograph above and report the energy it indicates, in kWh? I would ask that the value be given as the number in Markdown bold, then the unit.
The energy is **305.0** kWh
